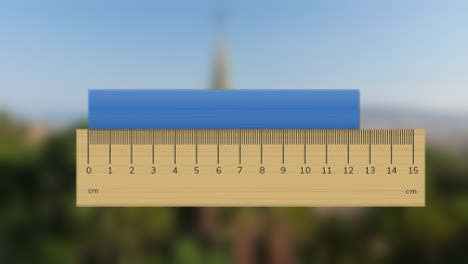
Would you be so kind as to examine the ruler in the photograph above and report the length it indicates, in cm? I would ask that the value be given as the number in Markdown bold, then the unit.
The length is **12.5** cm
